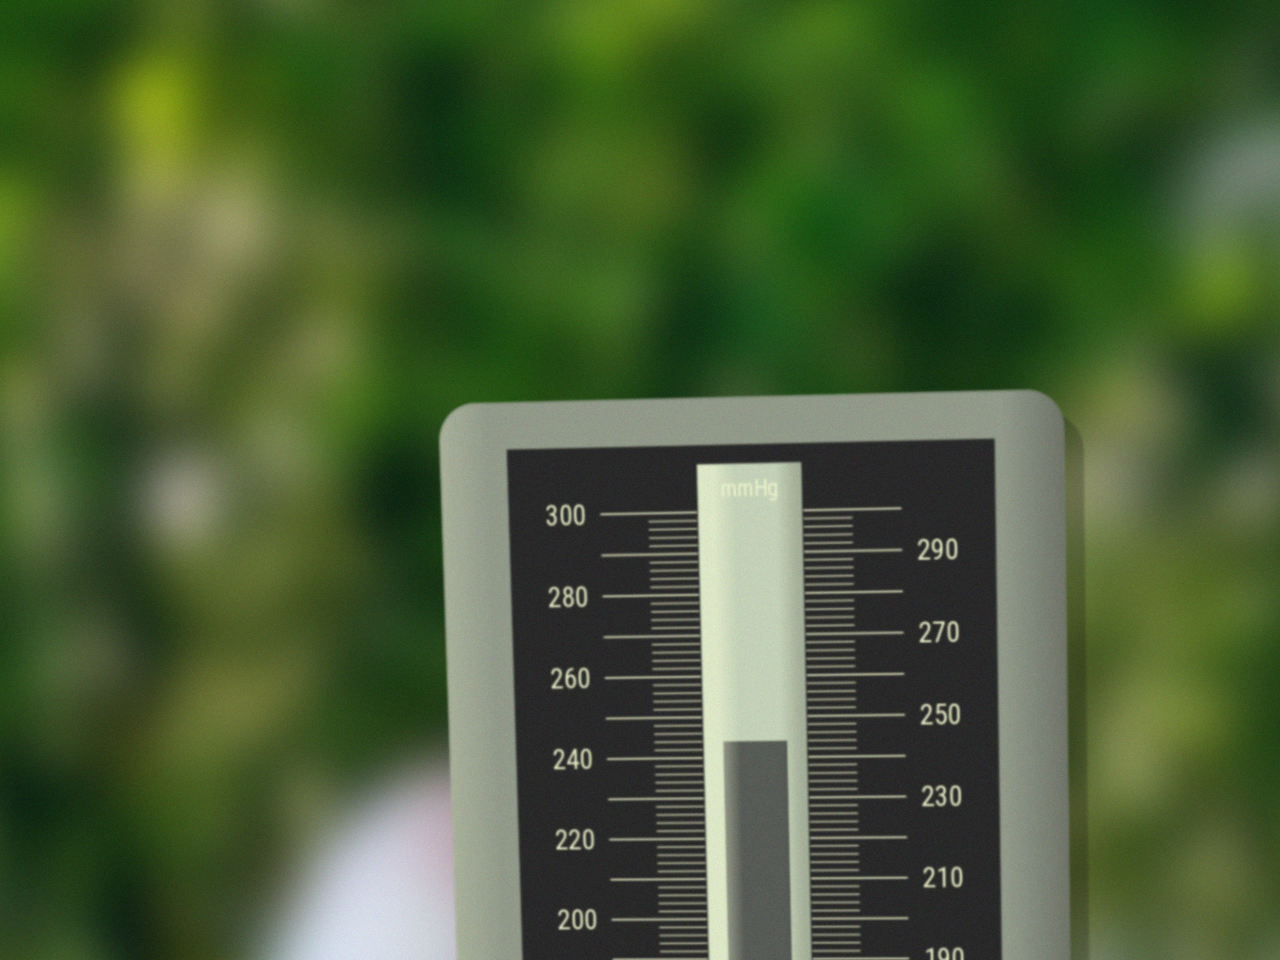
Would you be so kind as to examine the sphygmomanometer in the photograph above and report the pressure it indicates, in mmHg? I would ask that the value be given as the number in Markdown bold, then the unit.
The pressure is **244** mmHg
